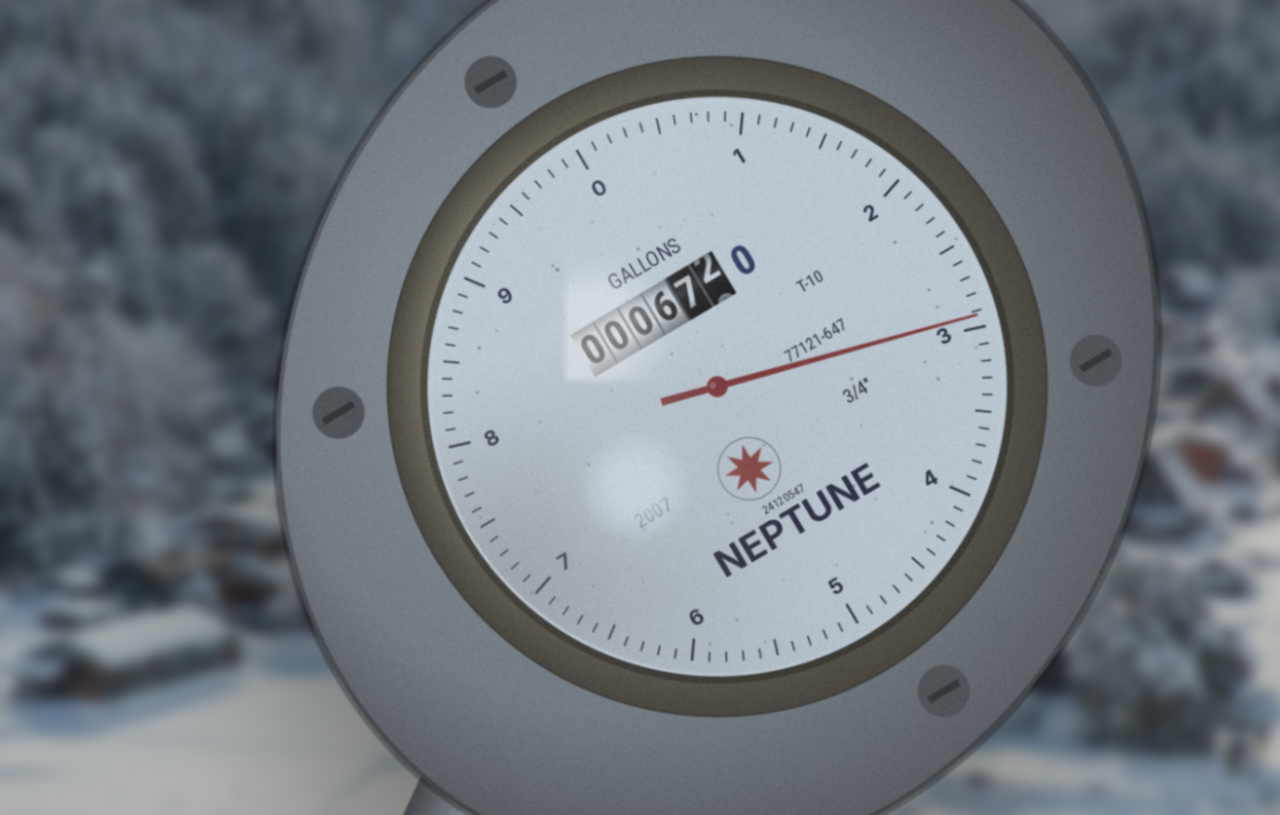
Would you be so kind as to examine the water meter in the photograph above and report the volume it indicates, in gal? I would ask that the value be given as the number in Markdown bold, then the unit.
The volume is **6722.9** gal
